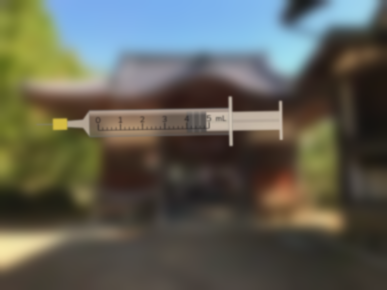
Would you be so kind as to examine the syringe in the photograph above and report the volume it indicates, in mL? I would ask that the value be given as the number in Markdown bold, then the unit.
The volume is **4** mL
